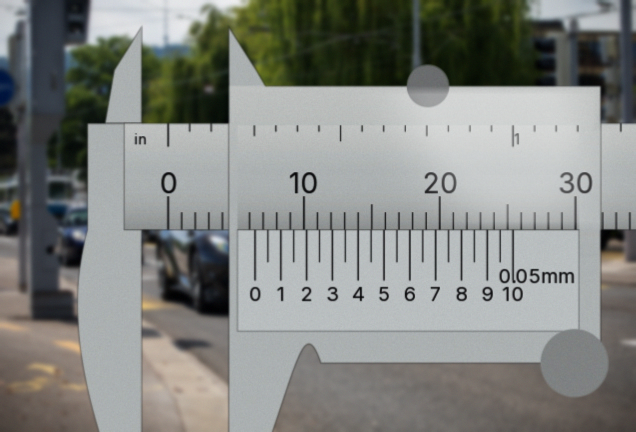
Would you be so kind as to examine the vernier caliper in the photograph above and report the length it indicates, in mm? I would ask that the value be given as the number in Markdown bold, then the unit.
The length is **6.4** mm
